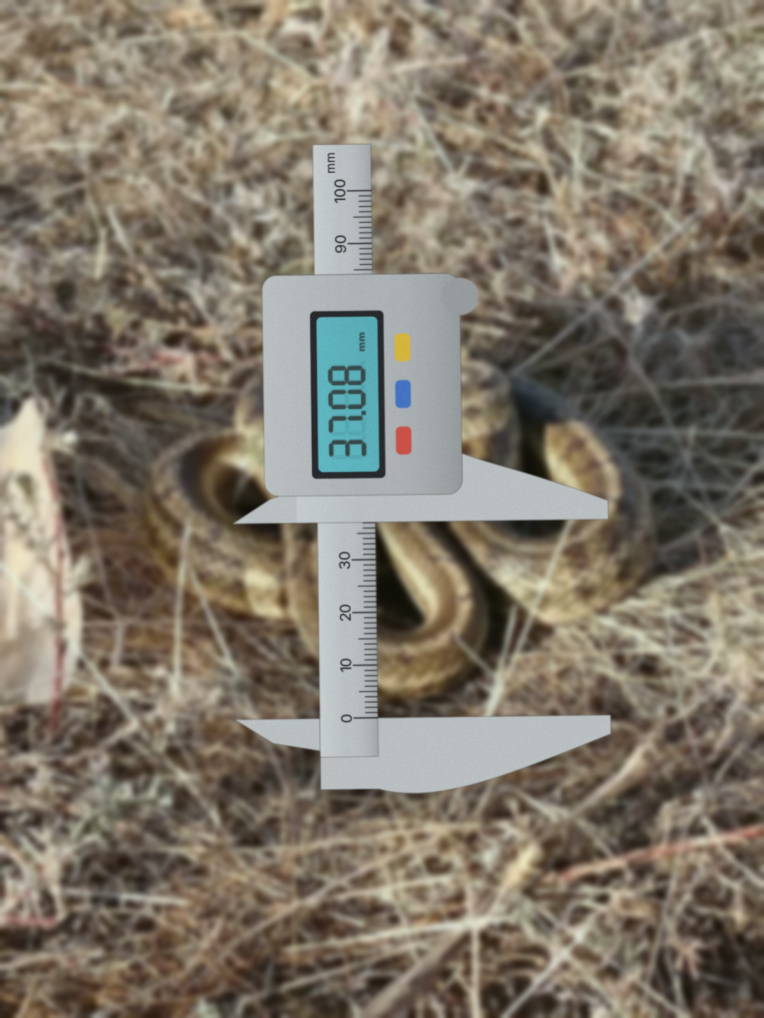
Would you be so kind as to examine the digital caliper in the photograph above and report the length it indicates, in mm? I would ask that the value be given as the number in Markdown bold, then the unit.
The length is **37.08** mm
